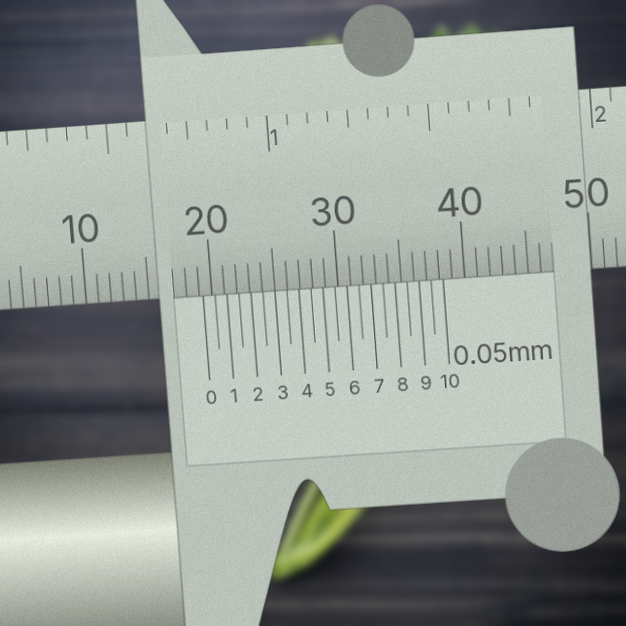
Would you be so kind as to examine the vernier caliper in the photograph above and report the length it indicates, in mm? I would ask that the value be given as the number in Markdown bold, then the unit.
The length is **19.3** mm
